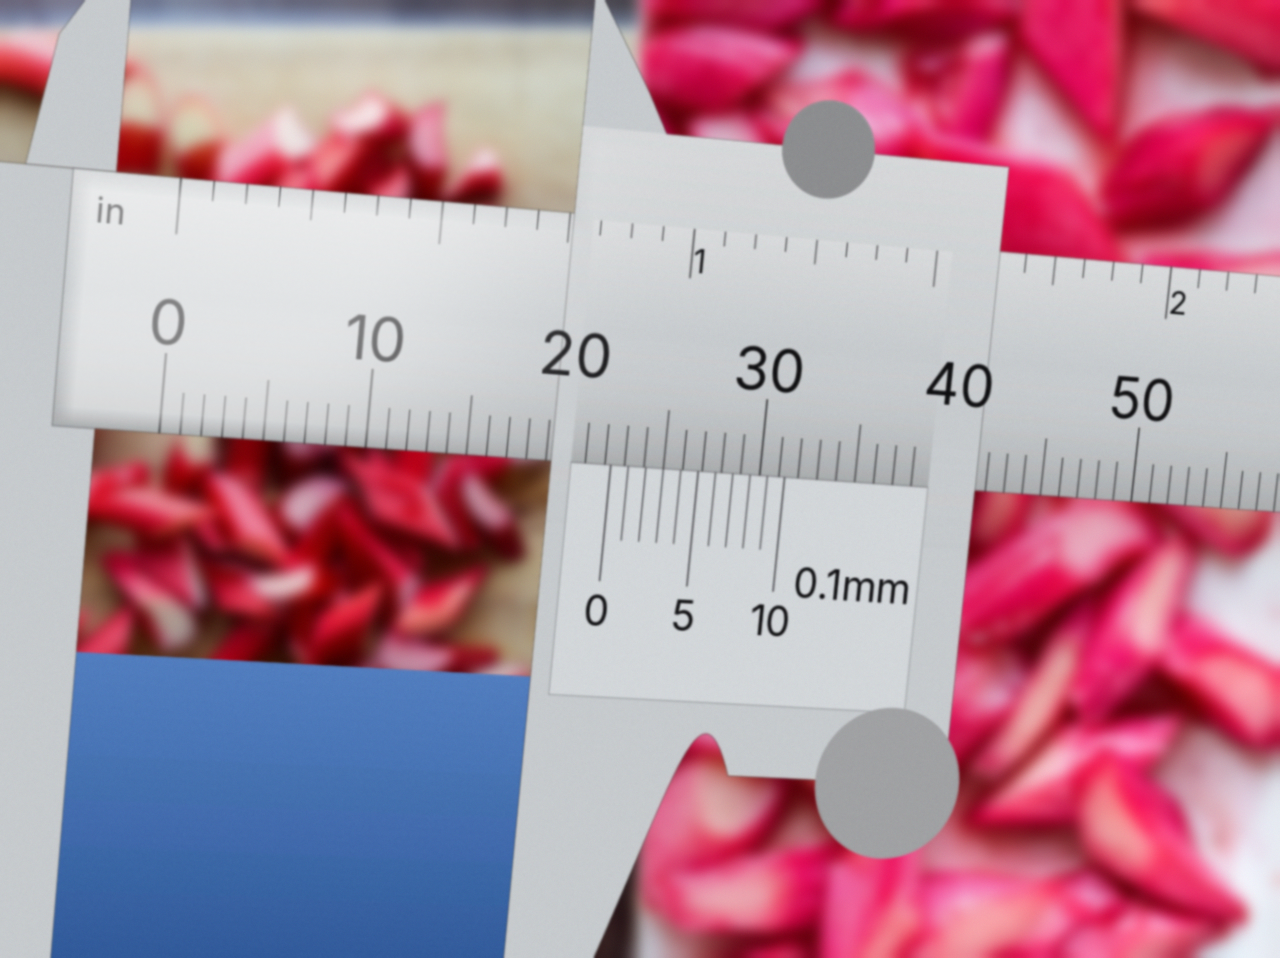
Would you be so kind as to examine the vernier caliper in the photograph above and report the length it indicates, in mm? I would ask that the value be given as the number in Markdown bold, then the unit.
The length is **22.3** mm
